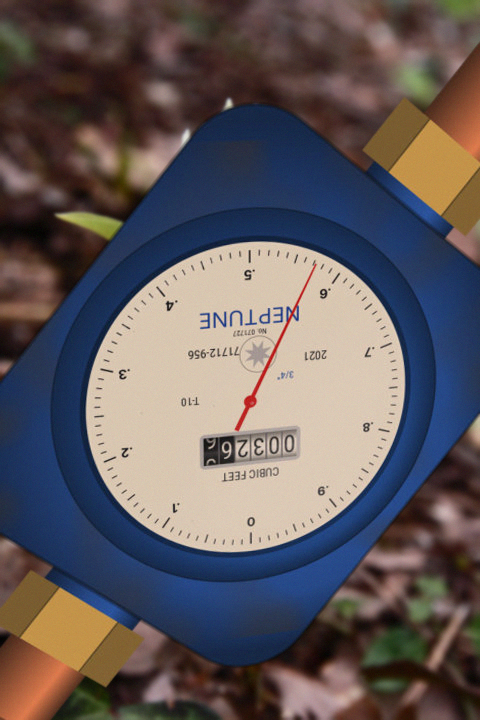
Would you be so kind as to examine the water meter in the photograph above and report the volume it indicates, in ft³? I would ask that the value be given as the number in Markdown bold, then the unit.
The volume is **3265.57** ft³
